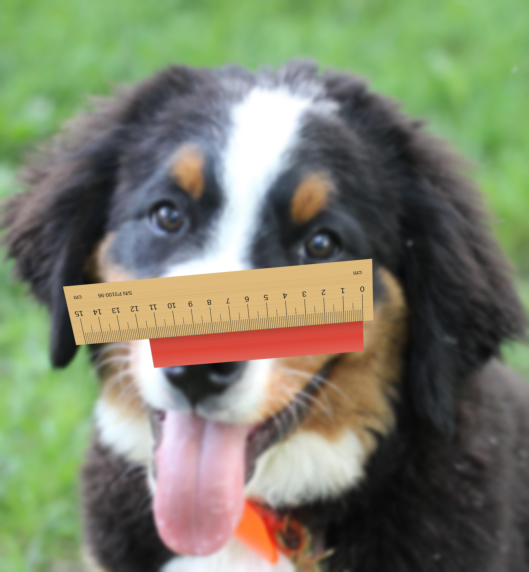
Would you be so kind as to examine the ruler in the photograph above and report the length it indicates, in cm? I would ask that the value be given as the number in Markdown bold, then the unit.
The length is **11.5** cm
